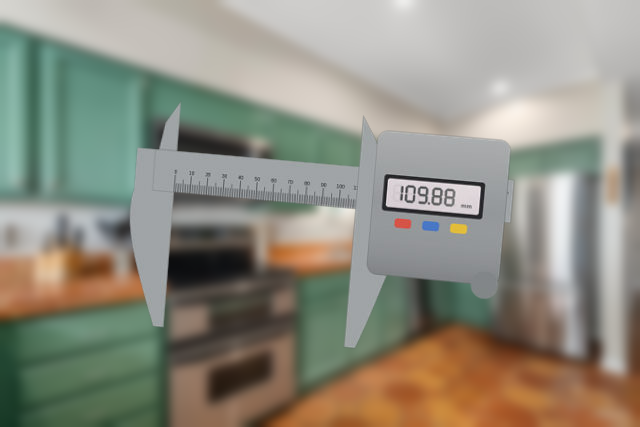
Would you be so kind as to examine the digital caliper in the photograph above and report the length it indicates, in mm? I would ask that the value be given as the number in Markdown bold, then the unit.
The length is **109.88** mm
